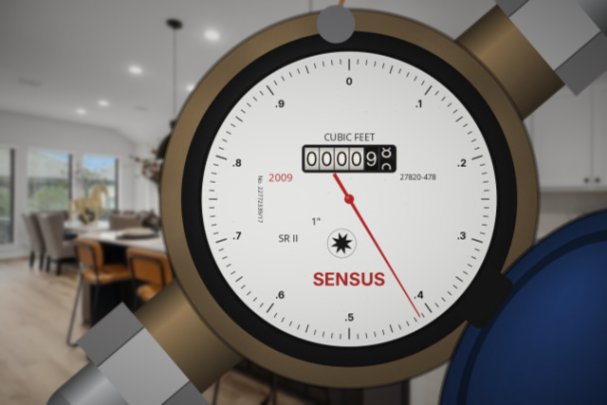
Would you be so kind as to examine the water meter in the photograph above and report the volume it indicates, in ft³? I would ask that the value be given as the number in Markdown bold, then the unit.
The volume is **98.41** ft³
